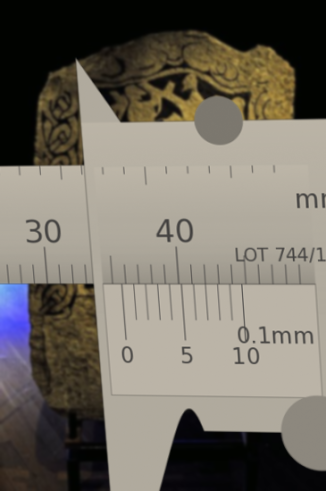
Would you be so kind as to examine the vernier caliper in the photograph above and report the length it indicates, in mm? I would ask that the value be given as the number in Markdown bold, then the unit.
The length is **35.7** mm
